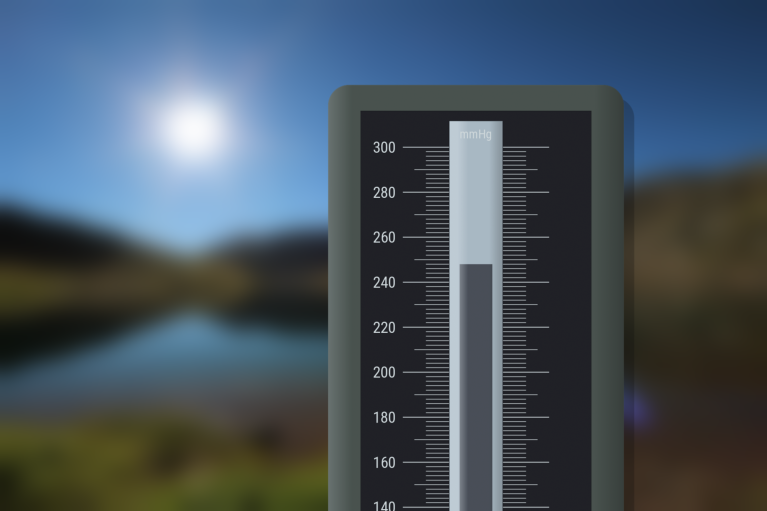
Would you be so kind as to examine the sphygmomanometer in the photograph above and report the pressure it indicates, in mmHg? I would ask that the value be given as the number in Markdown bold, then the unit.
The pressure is **248** mmHg
